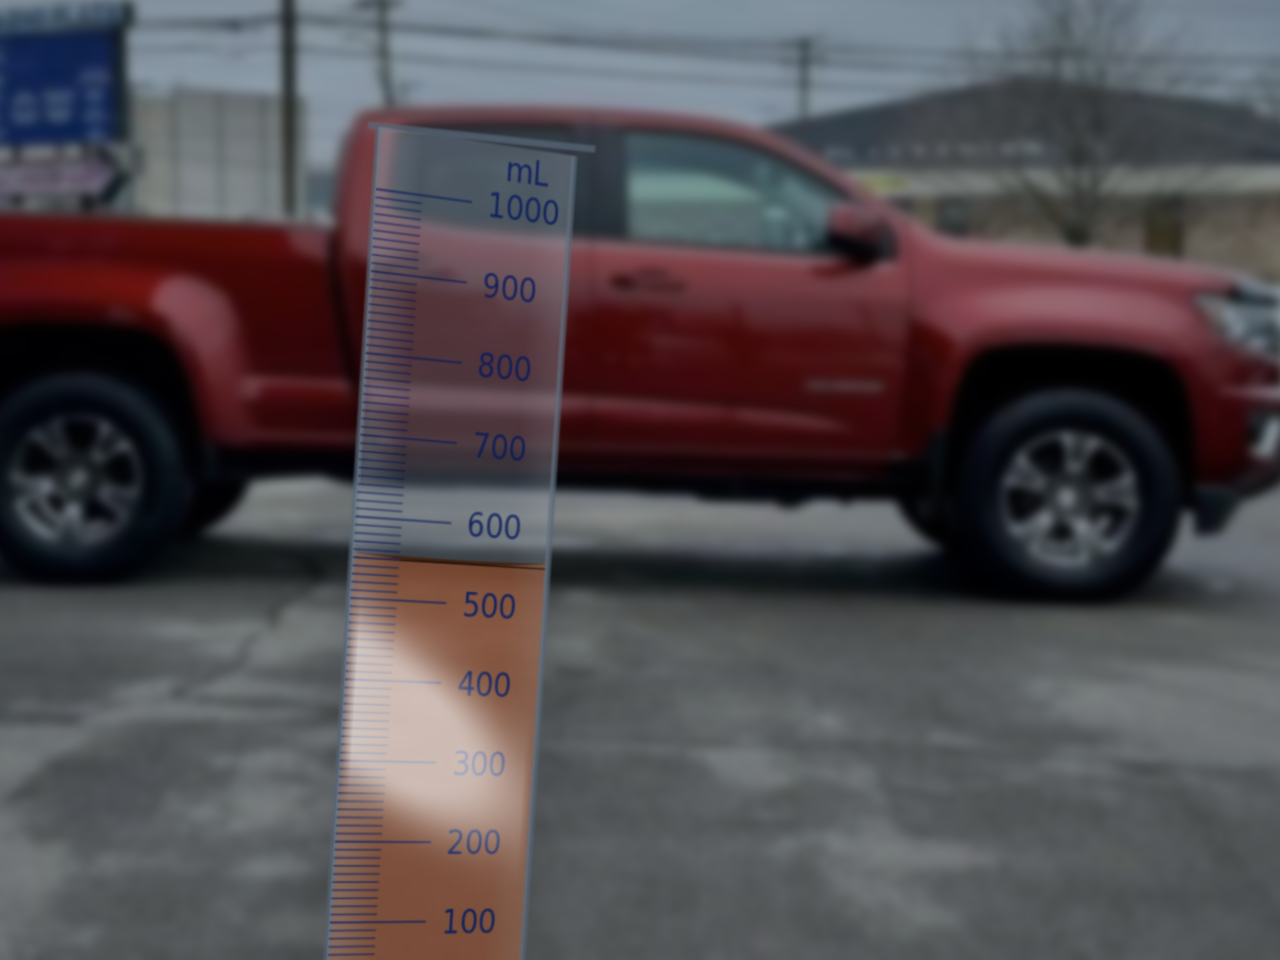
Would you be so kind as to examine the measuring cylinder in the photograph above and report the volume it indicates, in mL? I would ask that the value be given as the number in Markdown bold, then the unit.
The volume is **550** mL
